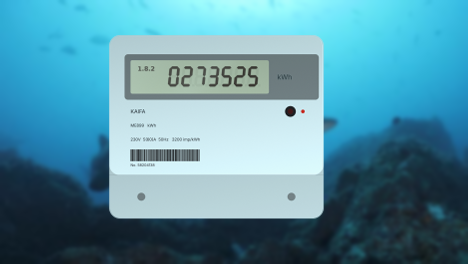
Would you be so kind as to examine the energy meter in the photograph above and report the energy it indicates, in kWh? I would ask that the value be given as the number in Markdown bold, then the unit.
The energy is **273525** kWh
